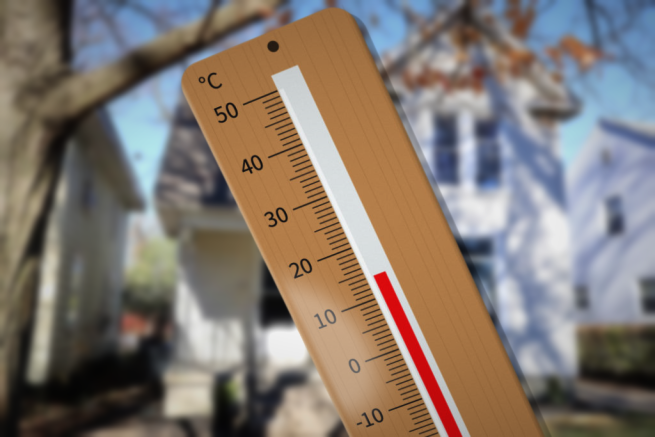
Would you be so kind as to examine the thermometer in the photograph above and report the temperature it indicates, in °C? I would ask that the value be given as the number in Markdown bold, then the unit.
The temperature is **14** °C
